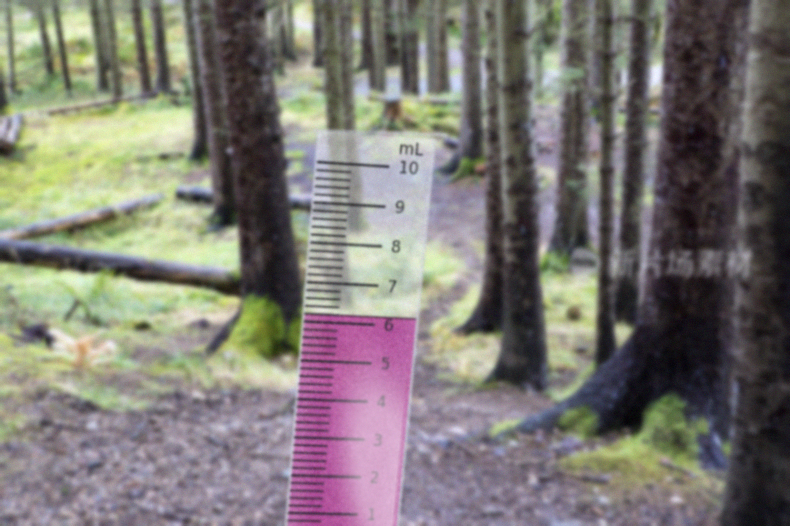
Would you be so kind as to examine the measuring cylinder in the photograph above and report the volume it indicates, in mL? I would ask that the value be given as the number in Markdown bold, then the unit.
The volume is **6.2** mL
